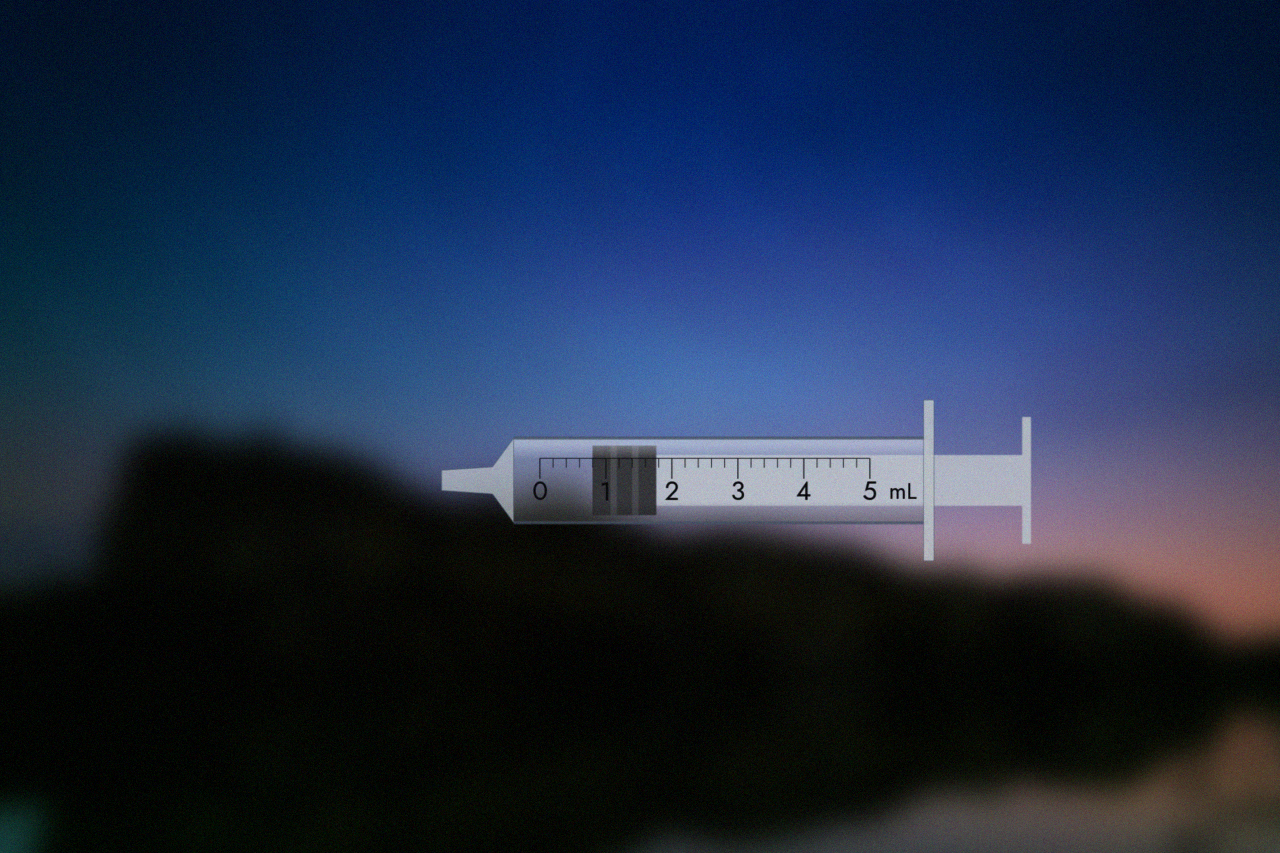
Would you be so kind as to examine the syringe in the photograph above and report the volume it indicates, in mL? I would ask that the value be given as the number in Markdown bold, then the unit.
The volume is **0.8** mL
